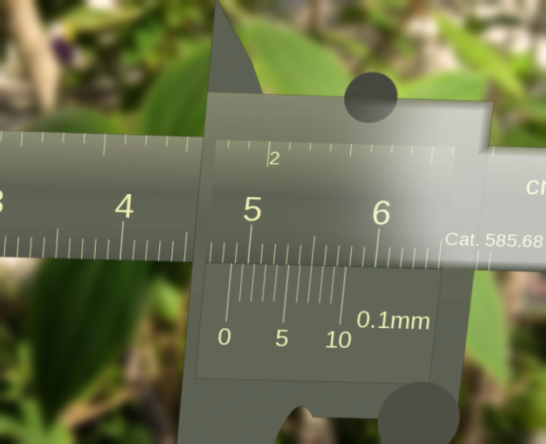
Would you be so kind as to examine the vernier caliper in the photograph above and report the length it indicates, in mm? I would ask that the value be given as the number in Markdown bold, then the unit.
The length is **48.7** mm
